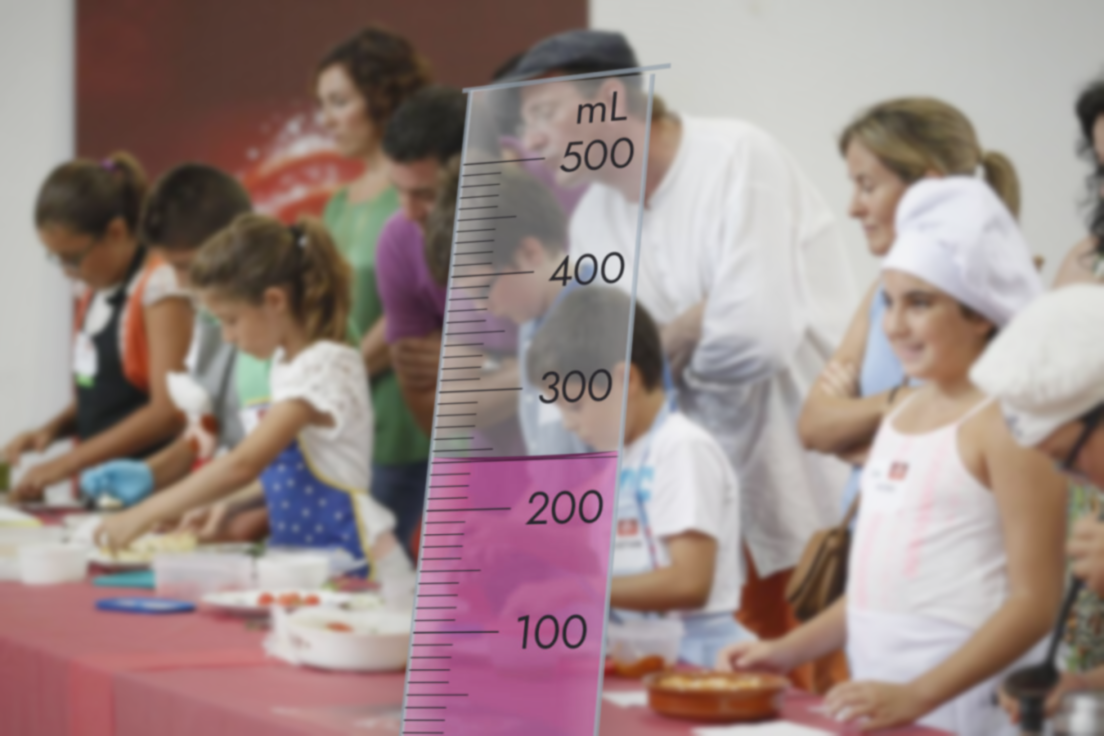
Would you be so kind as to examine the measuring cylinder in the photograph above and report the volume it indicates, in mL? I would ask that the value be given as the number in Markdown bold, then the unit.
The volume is **240** mL
